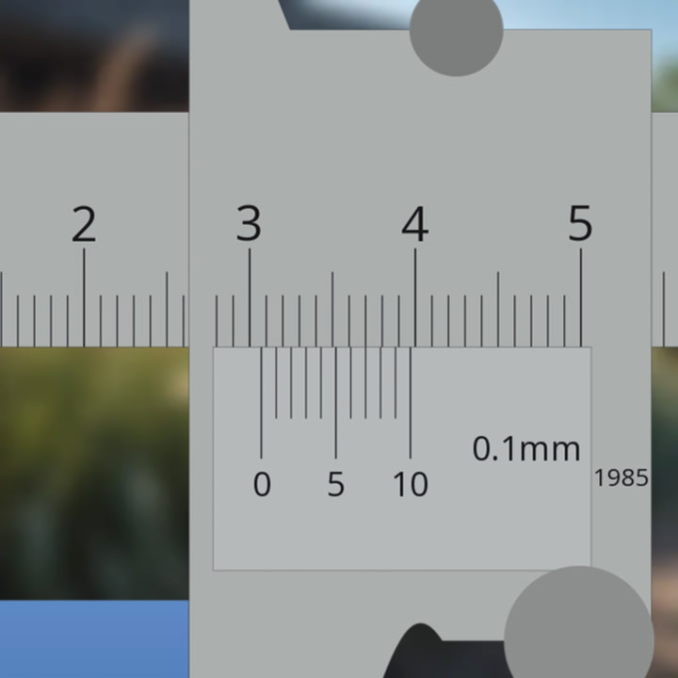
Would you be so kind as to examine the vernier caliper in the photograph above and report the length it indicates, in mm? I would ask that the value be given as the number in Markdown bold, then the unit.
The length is **30.7** mm
